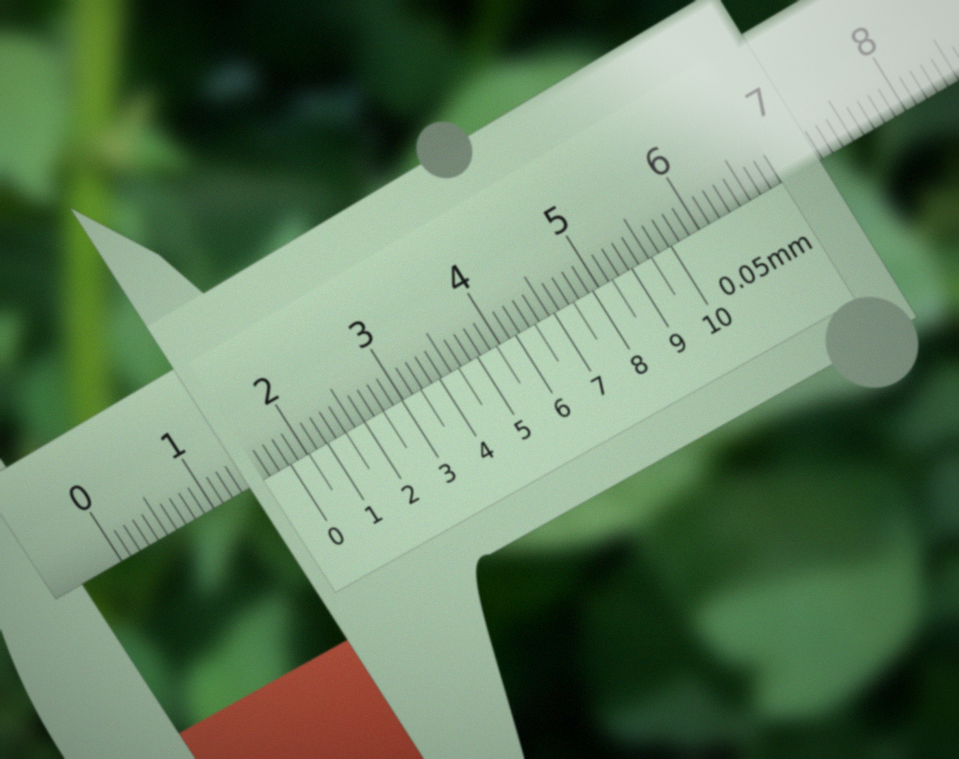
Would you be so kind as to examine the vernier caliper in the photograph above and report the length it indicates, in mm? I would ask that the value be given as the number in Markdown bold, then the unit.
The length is **18.2** mm
